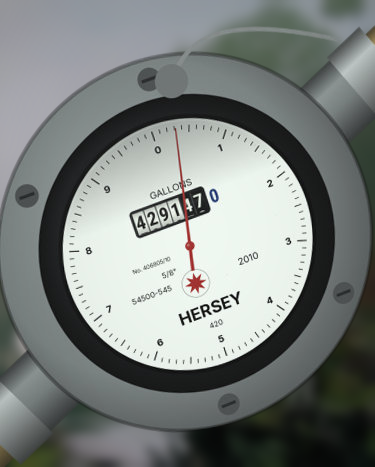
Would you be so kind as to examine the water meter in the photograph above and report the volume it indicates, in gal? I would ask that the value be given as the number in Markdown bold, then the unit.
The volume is **4291470.3** gal
